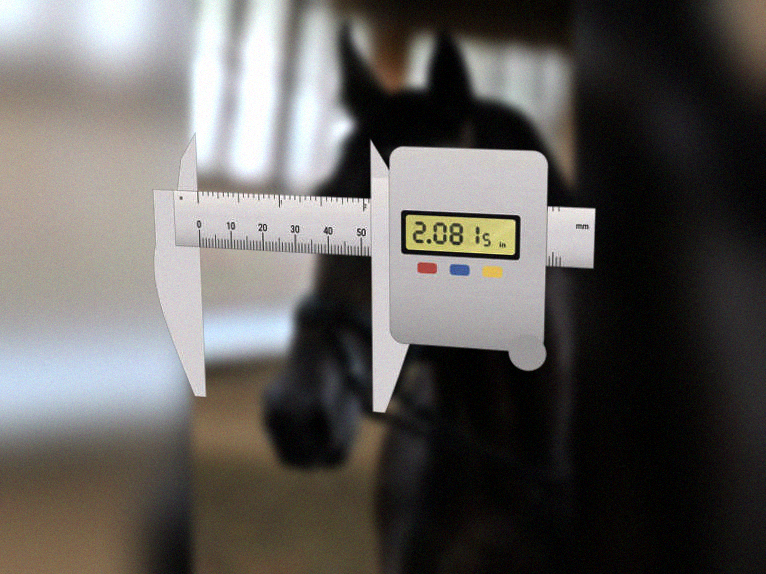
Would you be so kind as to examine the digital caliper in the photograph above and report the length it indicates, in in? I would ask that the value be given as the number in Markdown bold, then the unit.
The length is **2.0815** in
